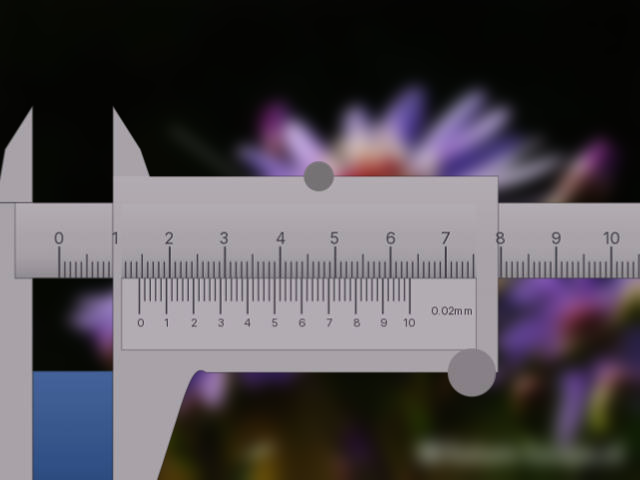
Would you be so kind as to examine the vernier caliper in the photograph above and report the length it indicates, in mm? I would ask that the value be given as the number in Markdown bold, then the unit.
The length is **14.5** mm
